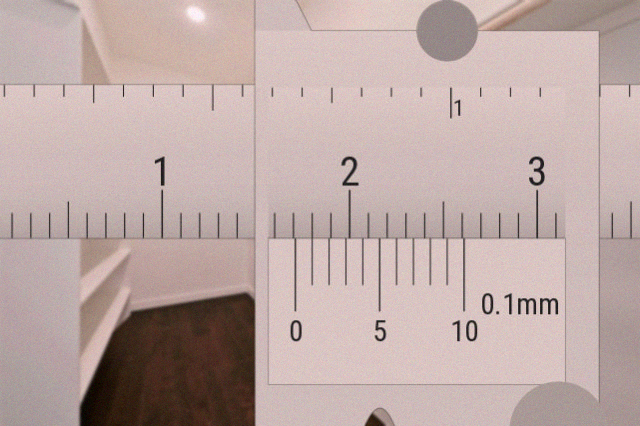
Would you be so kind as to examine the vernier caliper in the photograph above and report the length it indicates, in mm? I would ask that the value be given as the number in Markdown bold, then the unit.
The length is **17.1** mm
